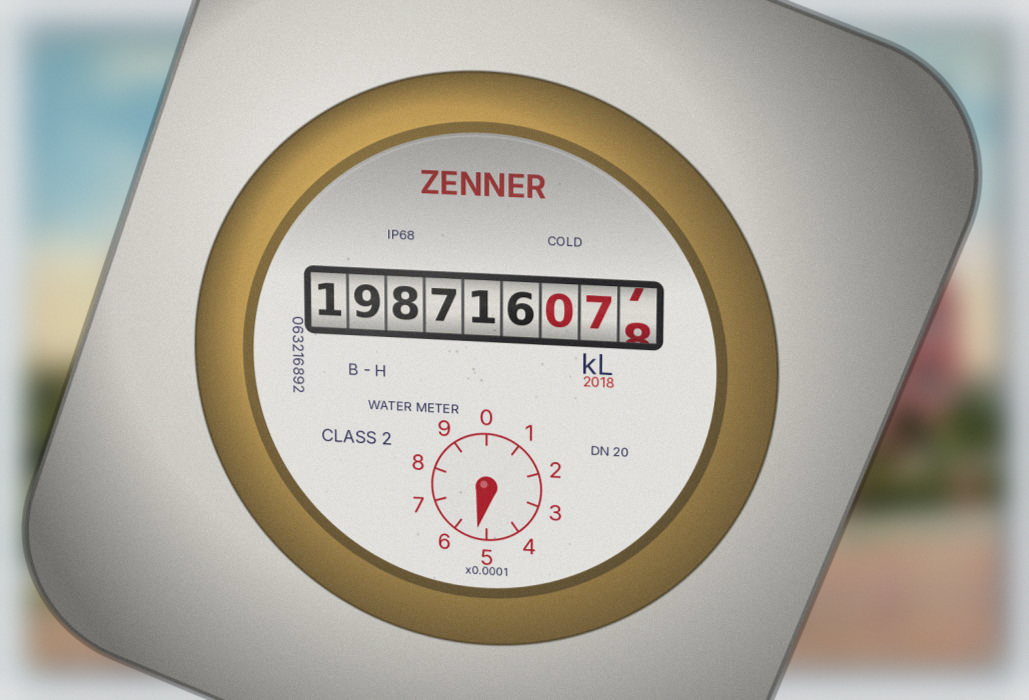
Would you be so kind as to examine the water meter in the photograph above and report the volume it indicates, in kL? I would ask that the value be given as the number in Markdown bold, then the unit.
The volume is **198716.0775** kL
